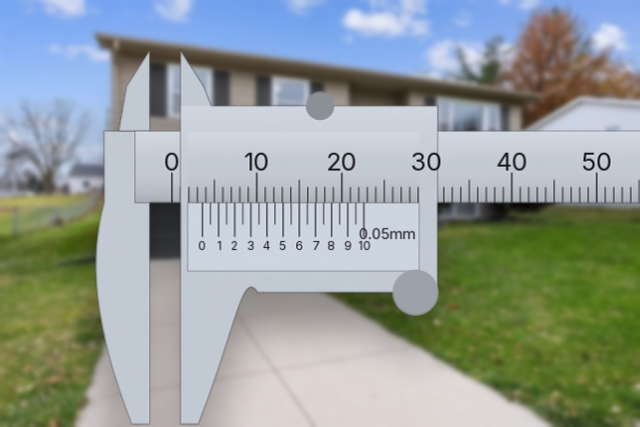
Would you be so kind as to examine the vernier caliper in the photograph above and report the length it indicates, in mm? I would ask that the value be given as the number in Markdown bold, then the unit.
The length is **3.6** mm
